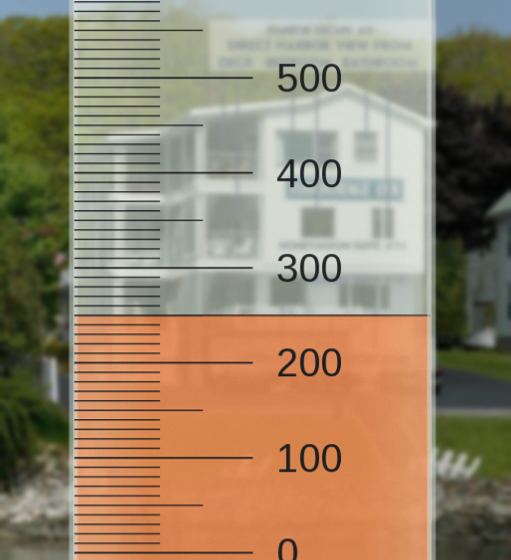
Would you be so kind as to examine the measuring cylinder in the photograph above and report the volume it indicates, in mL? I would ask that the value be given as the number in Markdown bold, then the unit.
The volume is **250** mL
